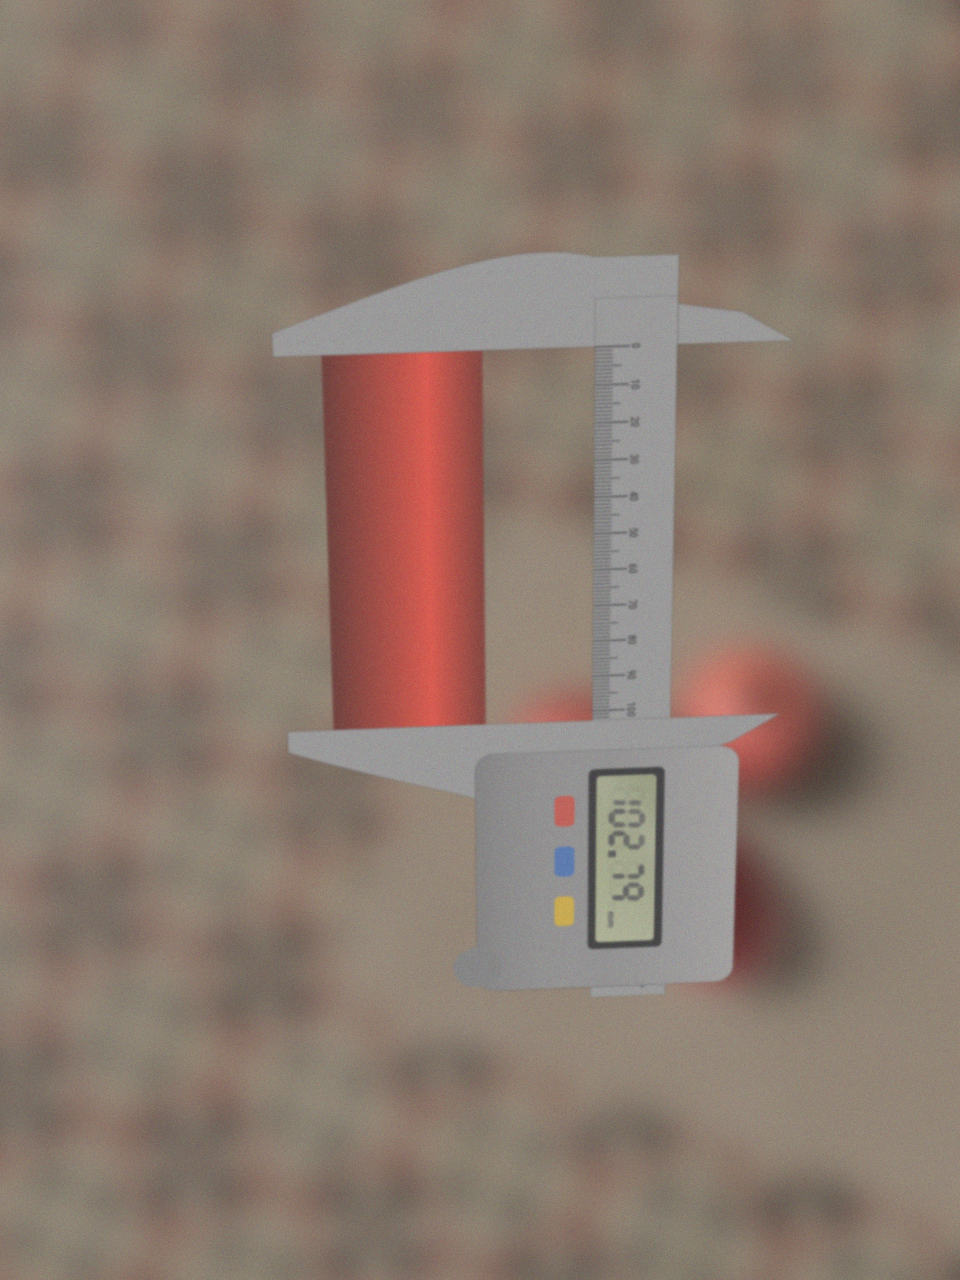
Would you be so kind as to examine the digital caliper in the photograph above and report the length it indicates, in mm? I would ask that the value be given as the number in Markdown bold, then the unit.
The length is **102.79** mm
